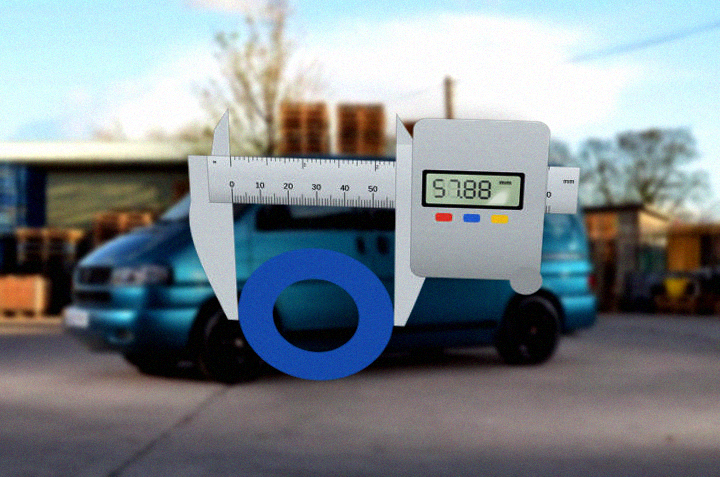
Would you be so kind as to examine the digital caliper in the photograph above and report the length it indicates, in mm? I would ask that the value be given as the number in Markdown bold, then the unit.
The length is **57.88** mm
